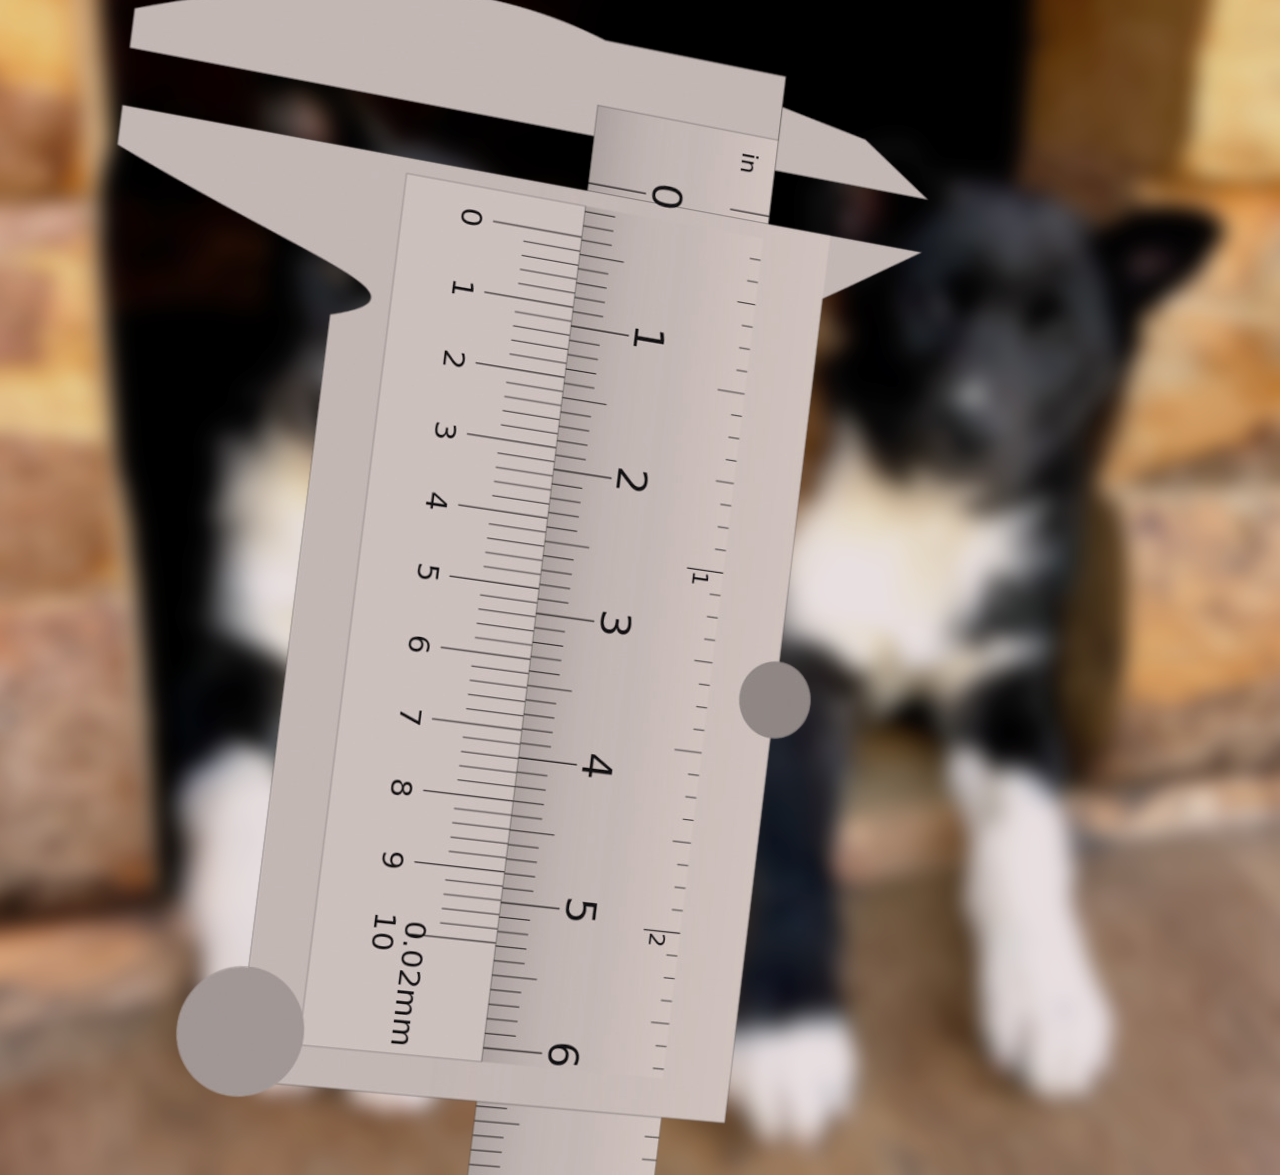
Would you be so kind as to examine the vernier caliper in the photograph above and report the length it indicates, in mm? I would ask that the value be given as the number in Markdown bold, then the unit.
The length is **3.8** mm
